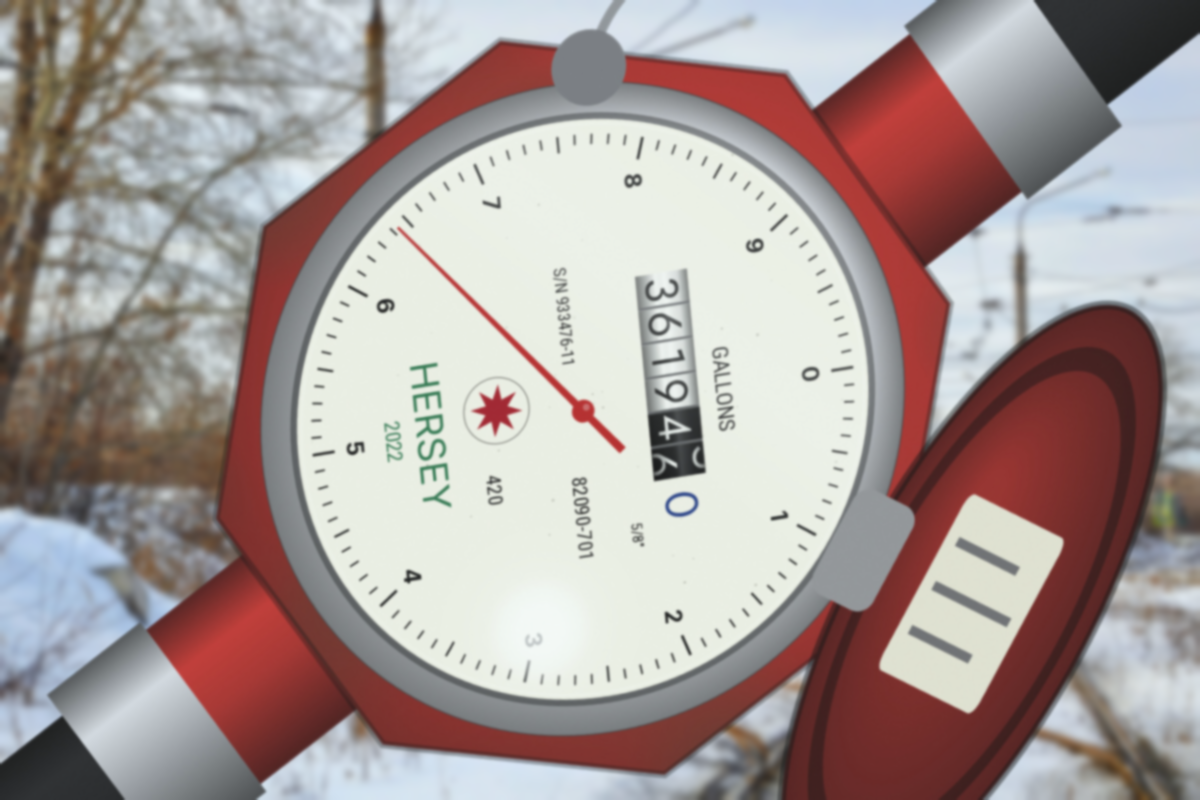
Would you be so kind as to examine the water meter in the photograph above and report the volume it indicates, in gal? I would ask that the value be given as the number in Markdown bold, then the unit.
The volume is **3619456.4** gal
